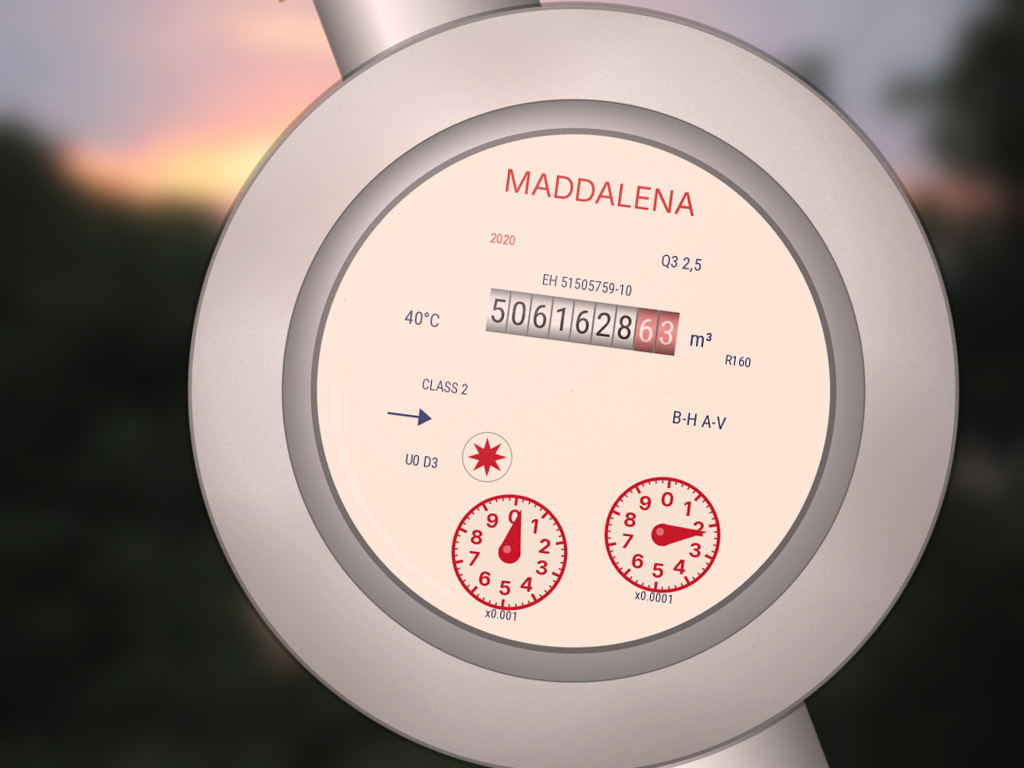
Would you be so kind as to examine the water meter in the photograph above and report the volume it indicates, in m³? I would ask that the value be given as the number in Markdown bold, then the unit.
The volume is **5061628.6302** m³
